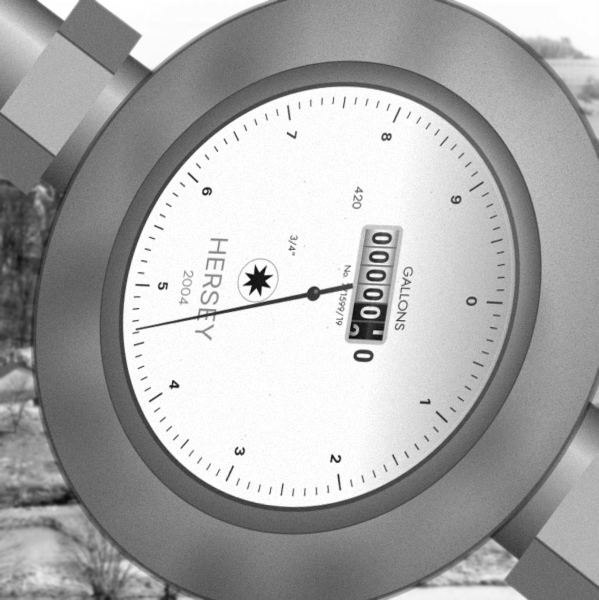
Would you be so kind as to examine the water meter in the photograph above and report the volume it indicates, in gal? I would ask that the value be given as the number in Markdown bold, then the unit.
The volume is **14.6** gal
